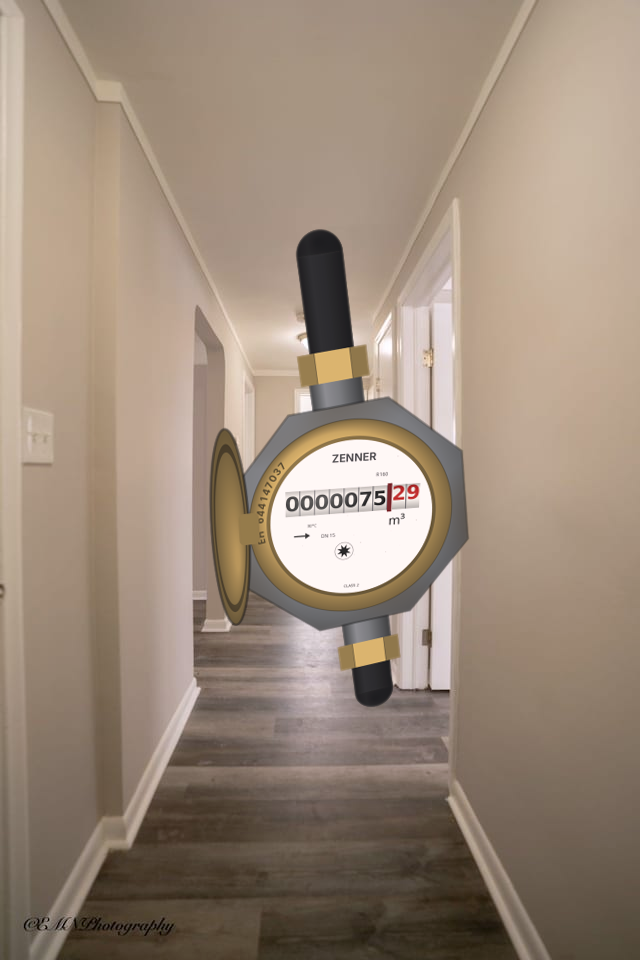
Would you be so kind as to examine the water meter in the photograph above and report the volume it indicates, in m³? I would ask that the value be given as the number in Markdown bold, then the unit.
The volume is **75.29** m³
